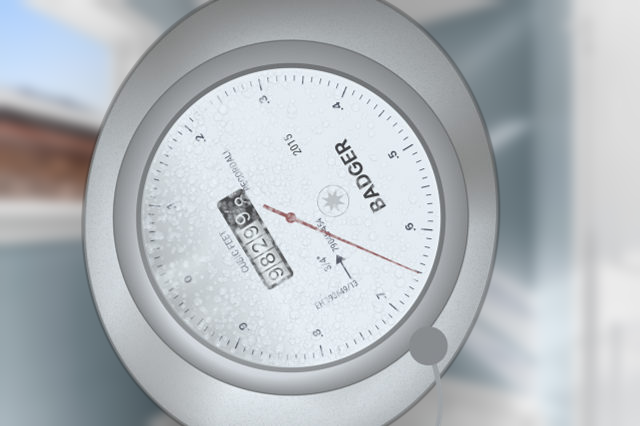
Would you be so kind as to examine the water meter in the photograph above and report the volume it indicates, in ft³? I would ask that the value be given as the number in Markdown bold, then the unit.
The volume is **982997.65** ft³
